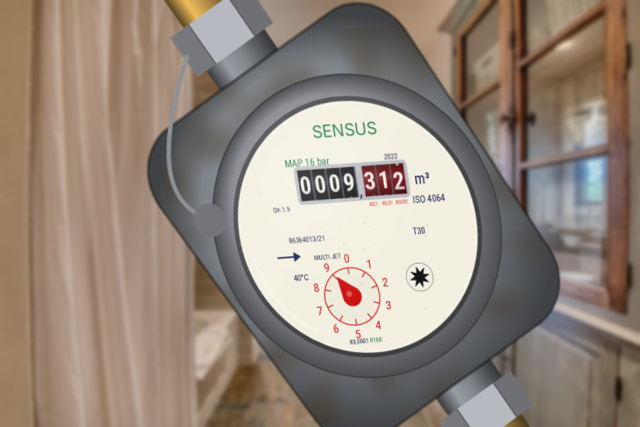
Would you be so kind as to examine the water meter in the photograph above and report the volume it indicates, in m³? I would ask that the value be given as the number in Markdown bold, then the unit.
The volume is **9.3119** m³
